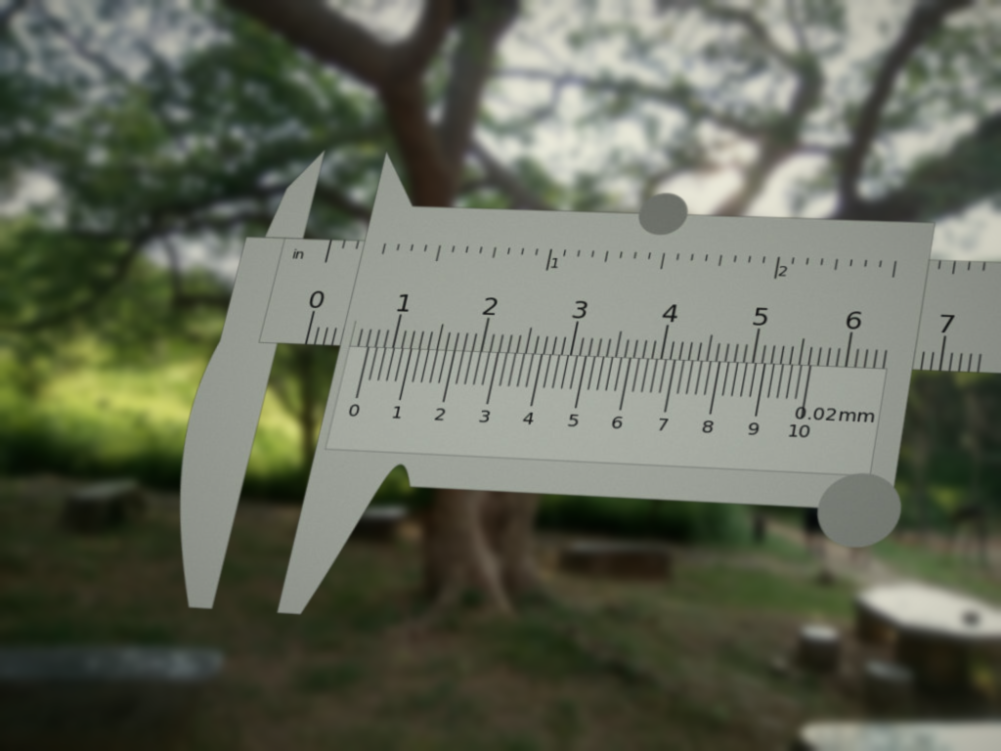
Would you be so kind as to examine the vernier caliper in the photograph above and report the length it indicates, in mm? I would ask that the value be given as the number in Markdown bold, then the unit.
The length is **7.2** mm
